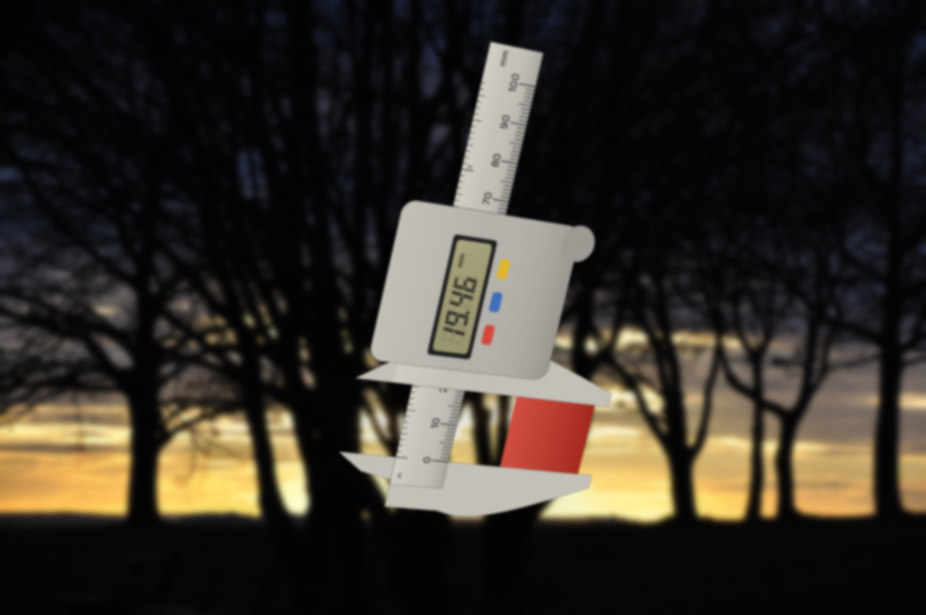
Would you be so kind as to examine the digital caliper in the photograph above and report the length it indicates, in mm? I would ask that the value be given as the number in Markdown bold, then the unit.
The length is **19.46** mm
